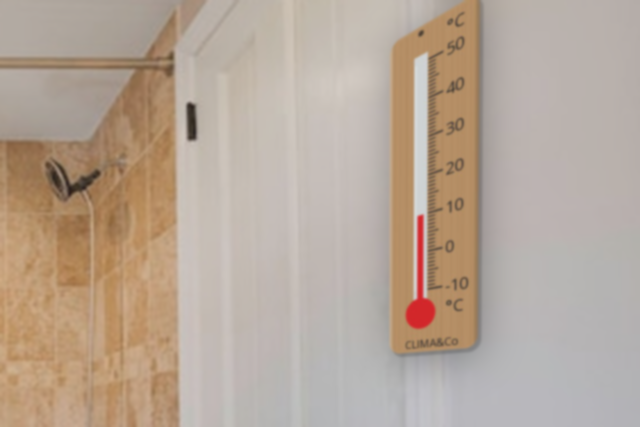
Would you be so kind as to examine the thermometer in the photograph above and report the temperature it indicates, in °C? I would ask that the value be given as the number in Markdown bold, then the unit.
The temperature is **10** °C
